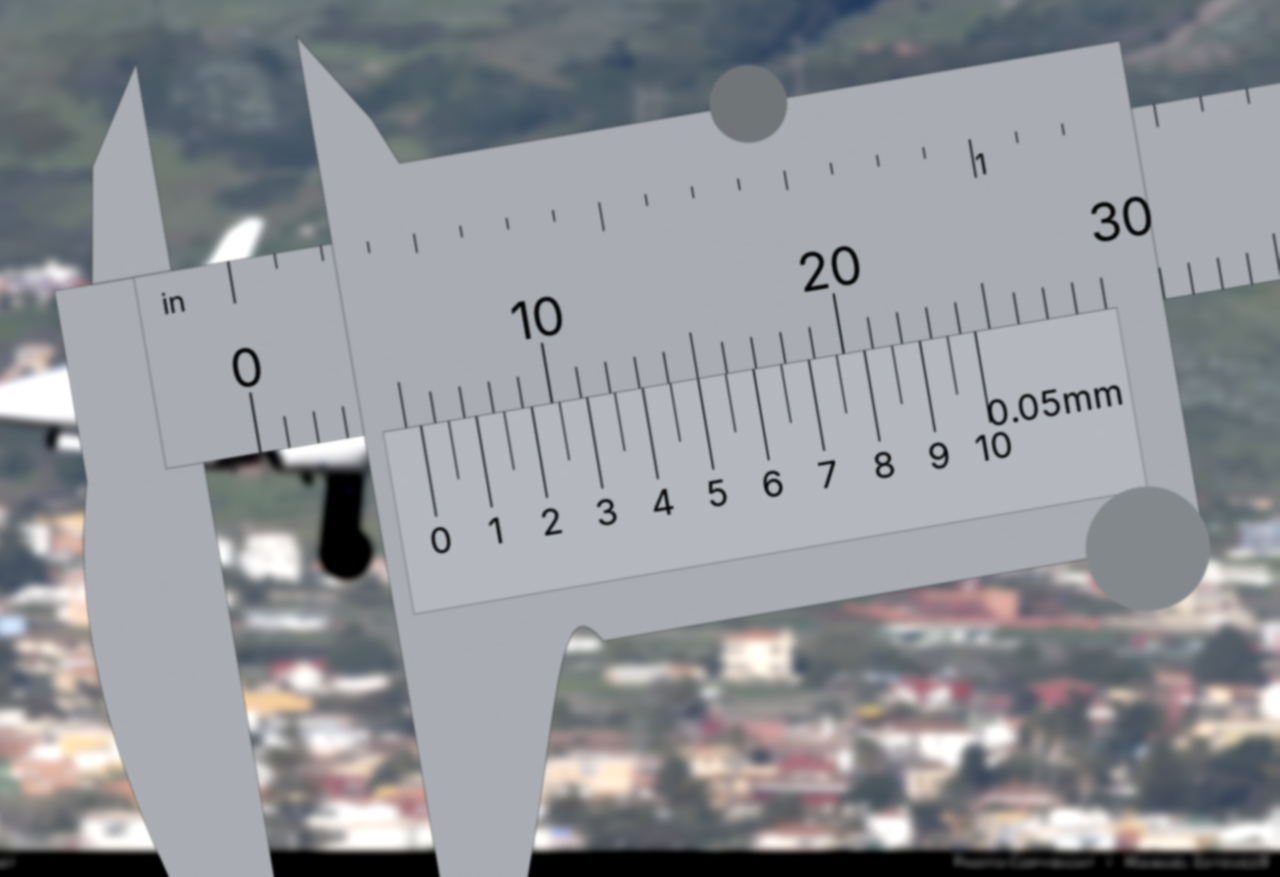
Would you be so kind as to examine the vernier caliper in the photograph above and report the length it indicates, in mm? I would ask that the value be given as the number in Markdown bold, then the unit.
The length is **5.5** mm
